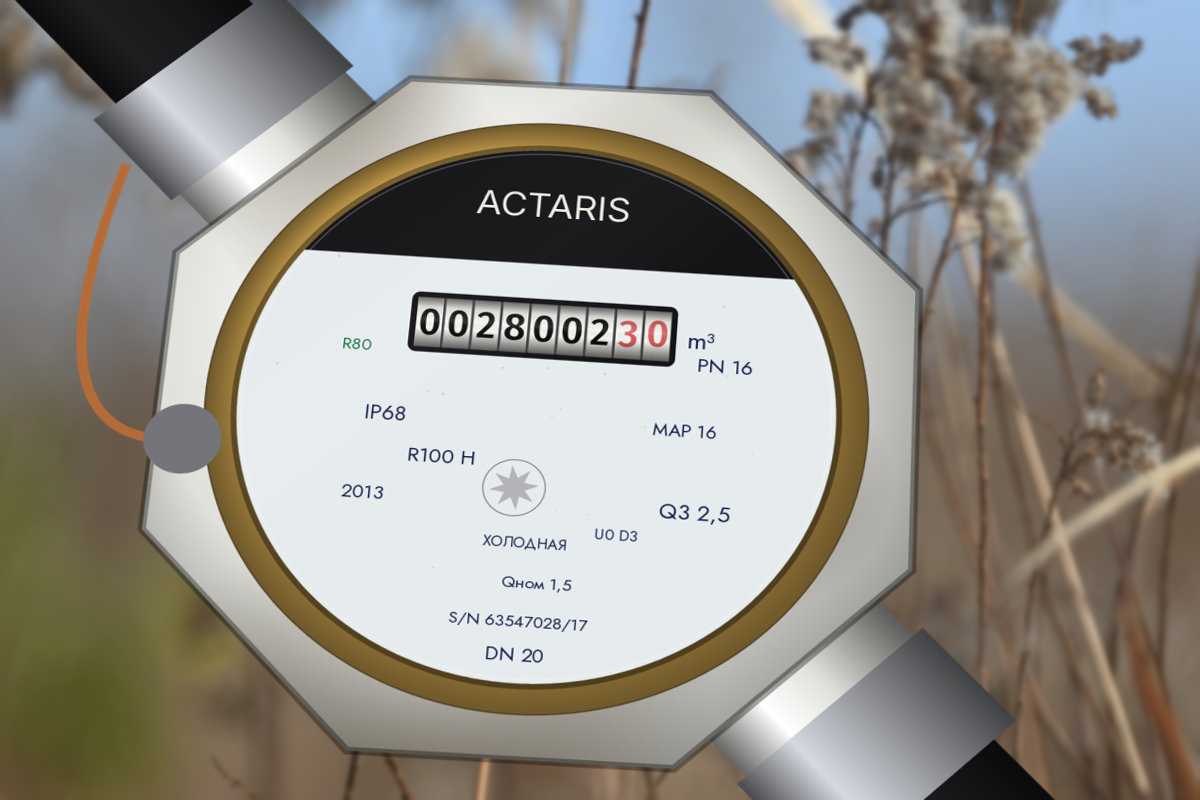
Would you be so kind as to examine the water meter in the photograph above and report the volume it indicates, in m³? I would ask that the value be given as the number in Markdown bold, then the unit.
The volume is **28002.30** m³
